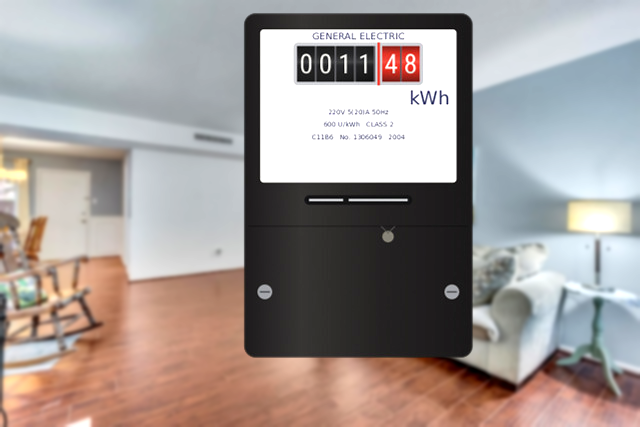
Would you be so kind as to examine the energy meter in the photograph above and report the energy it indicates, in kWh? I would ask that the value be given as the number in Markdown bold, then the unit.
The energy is **11.48** kWh
